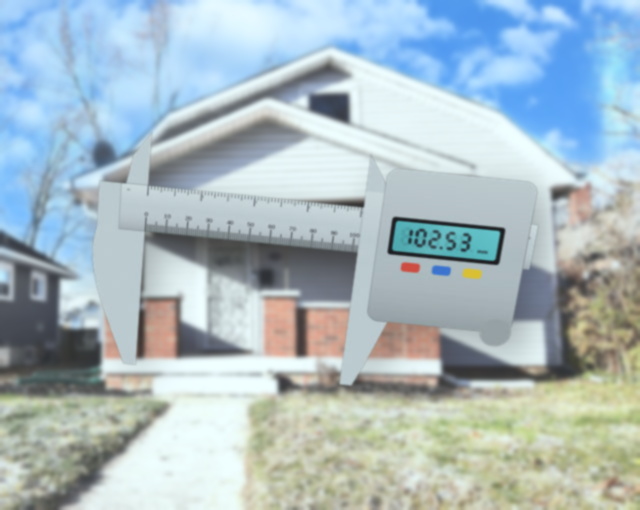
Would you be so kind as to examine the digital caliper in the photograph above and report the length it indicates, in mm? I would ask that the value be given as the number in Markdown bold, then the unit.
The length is **102.53** mm
